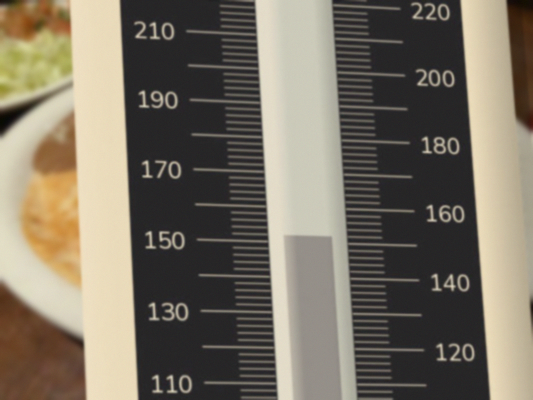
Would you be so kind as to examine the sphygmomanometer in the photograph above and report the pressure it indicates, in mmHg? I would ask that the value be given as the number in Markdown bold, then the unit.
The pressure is **152** mmHg
